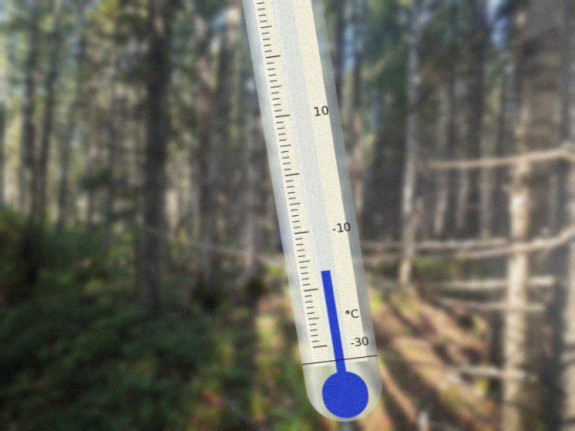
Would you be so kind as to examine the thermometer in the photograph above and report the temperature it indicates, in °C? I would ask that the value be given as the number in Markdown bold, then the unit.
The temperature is **-17** °C
